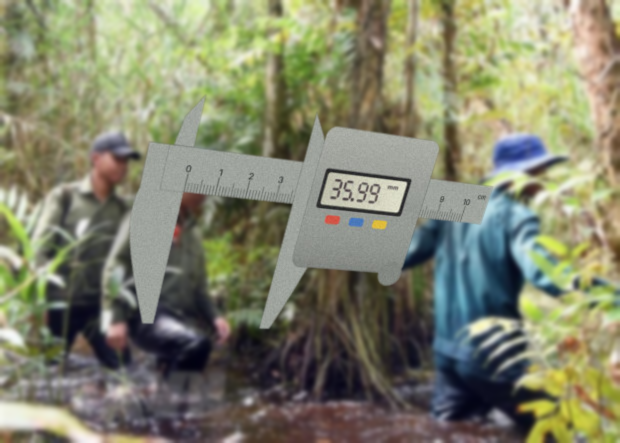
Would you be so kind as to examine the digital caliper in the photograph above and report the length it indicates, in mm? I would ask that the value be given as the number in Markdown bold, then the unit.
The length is **35.99** mm
